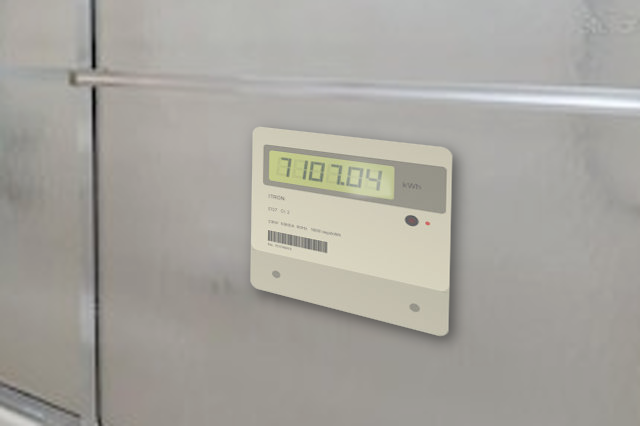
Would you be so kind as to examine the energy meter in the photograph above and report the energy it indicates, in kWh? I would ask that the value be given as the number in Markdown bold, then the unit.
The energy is **7107.04** kWh
